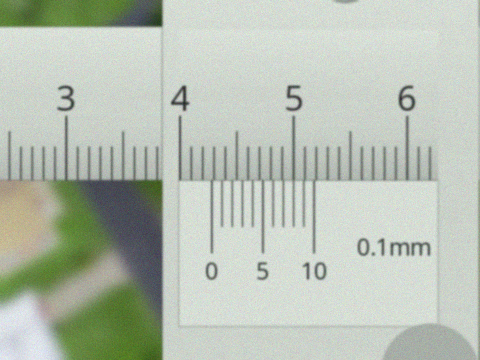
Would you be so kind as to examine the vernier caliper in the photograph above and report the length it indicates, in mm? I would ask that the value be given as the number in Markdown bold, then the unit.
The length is **42.8** mm
